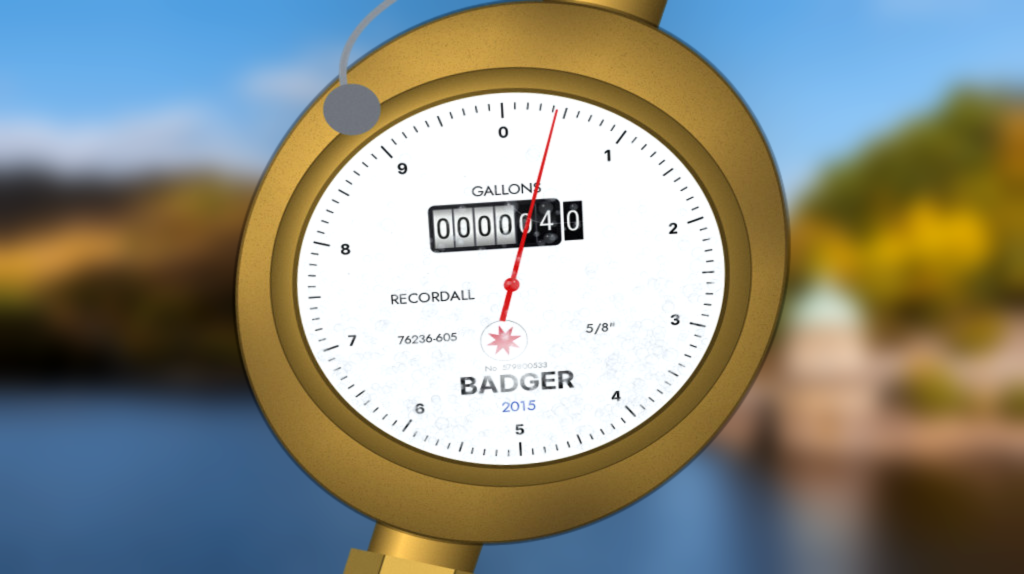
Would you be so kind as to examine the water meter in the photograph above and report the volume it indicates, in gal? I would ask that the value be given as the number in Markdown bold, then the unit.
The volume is **40.4** gal
